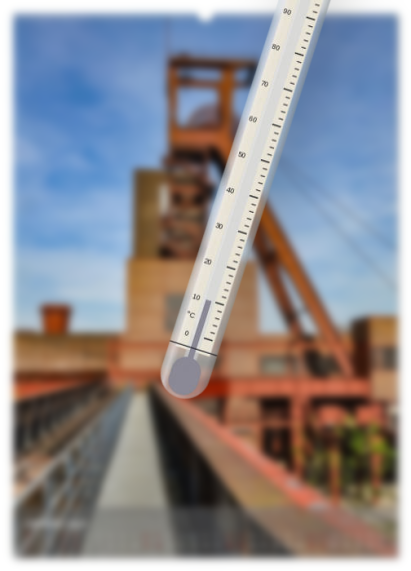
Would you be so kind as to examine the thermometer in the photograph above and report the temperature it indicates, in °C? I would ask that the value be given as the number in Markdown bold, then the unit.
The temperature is **10** °C
